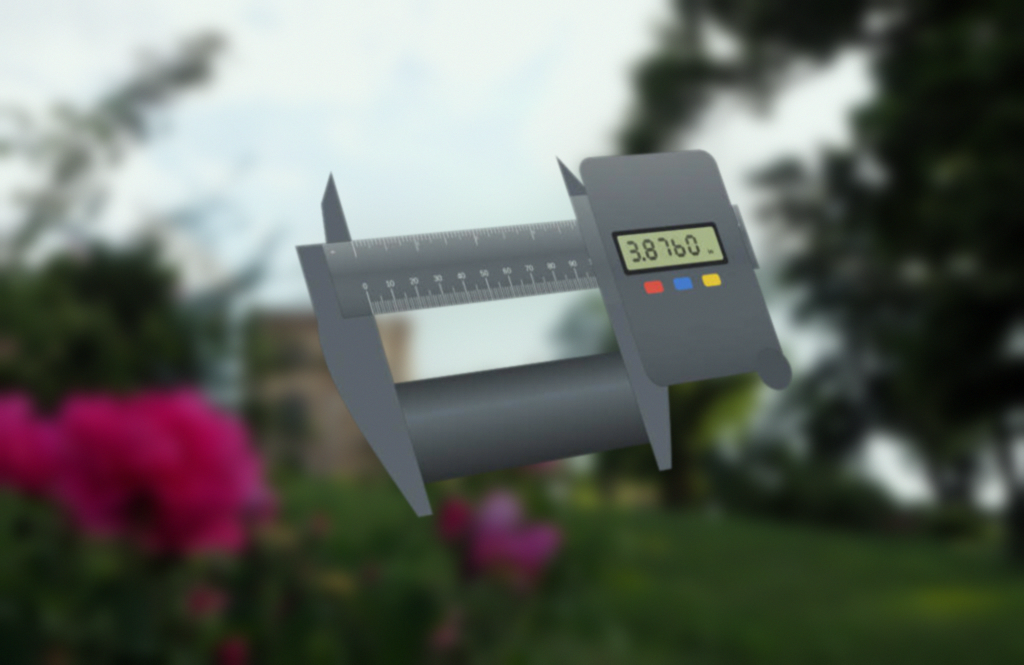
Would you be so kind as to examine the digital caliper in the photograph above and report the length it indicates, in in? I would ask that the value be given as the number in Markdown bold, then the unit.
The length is **3.8760** in
